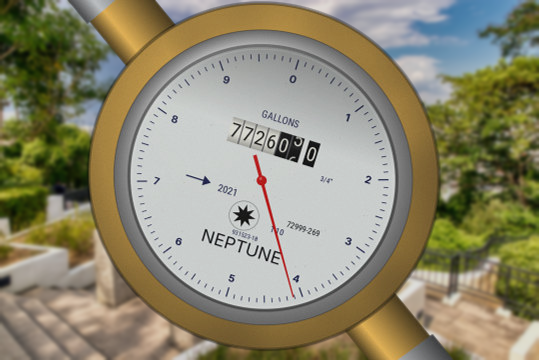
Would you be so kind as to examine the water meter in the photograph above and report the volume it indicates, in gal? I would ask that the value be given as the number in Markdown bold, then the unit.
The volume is **7726054.1** gal
